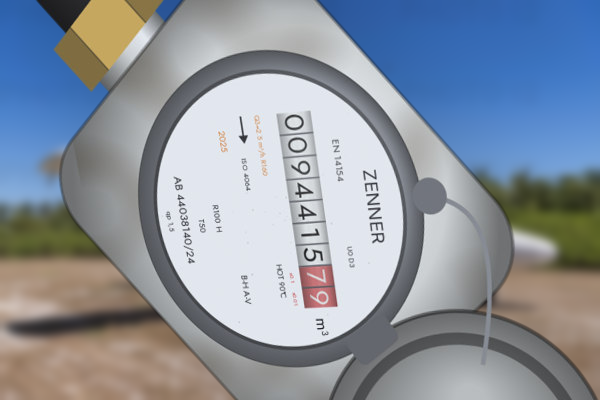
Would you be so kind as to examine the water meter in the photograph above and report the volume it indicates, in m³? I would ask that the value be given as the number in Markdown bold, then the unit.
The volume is **94415.79** m³
